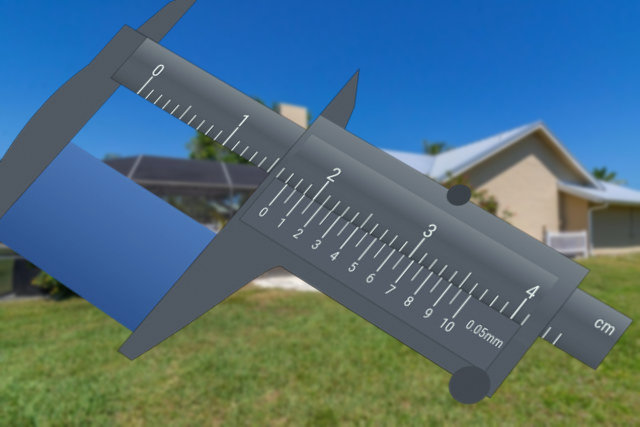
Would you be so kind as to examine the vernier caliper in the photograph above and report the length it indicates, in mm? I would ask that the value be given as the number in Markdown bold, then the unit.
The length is **17.2** mm
